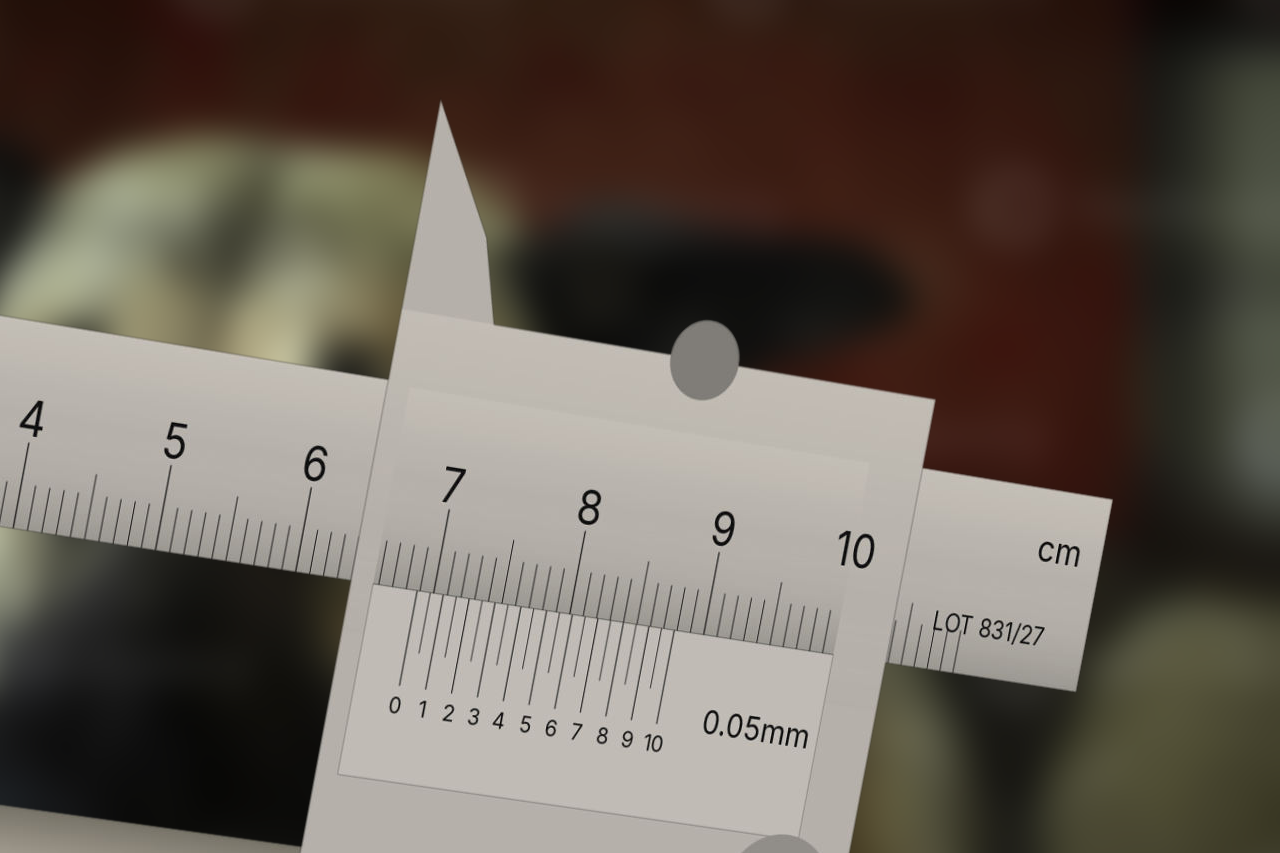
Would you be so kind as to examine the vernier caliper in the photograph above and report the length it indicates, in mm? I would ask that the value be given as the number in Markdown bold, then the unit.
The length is **68.8** mm
